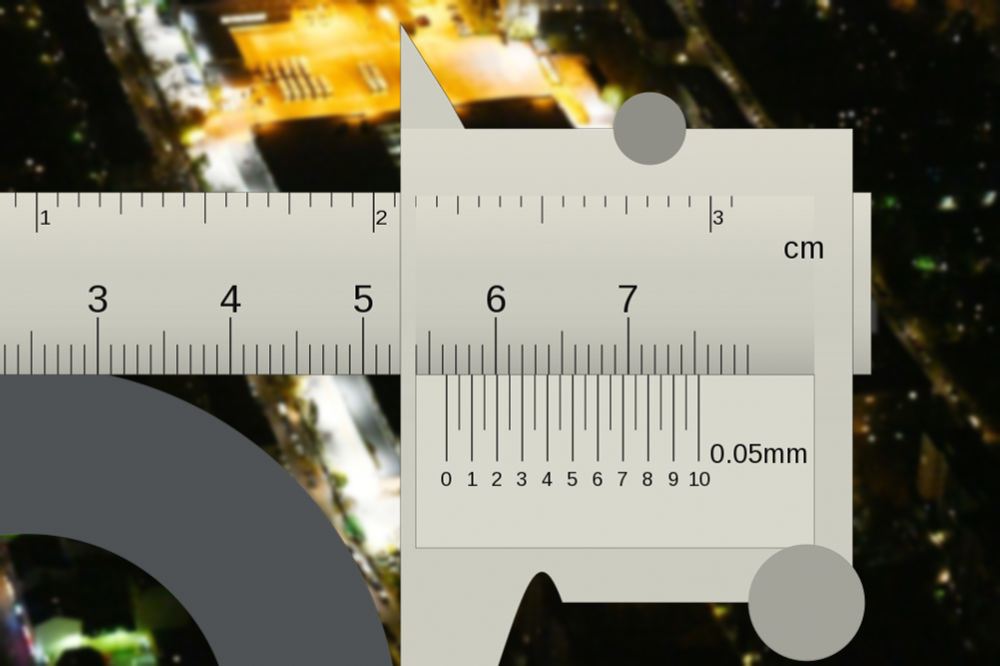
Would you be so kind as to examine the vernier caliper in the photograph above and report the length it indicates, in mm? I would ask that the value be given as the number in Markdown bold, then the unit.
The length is **56.3** mm
